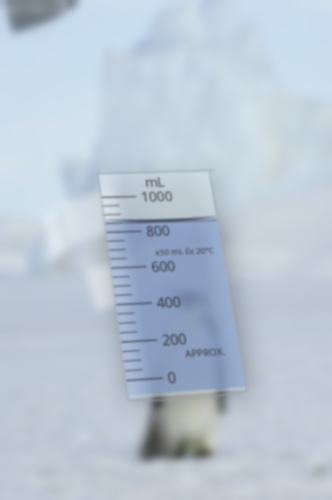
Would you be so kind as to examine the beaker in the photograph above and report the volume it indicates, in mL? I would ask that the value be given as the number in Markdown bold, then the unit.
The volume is **850** mL
